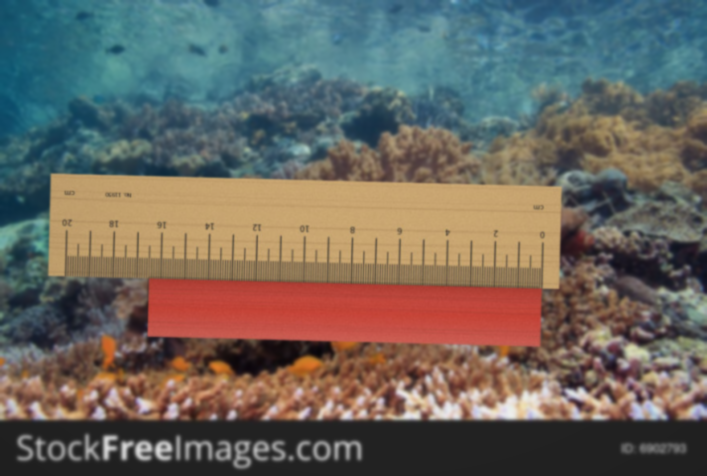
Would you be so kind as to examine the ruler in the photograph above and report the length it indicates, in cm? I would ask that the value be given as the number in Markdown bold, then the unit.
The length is **16.5** cm
